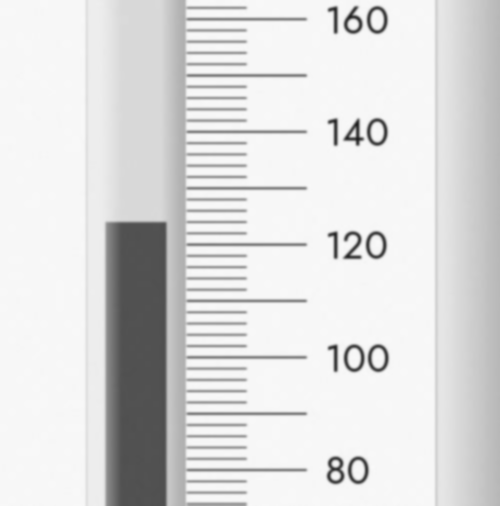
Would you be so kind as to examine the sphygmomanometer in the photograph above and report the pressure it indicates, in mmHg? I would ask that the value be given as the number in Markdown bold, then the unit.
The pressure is **124** mmHg
